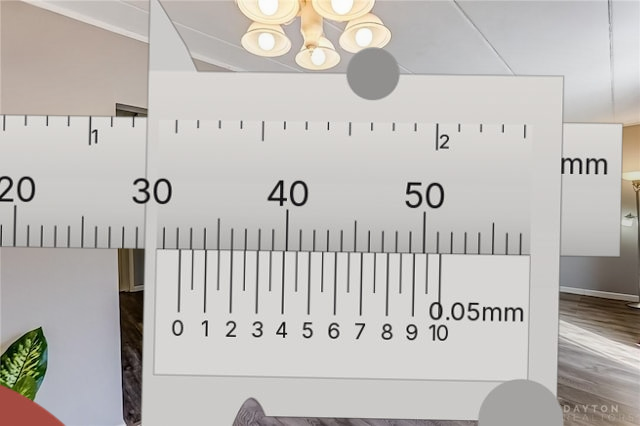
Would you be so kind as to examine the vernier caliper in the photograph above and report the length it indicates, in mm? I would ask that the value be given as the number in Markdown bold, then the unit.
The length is **32.2** mm
